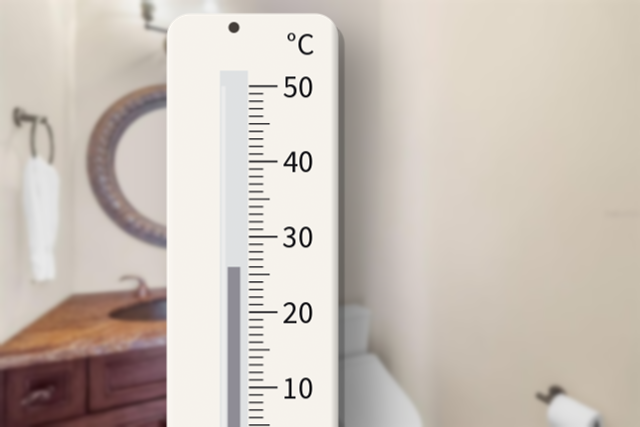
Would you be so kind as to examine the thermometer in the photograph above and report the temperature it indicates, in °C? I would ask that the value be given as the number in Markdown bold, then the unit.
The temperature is **26** °C
